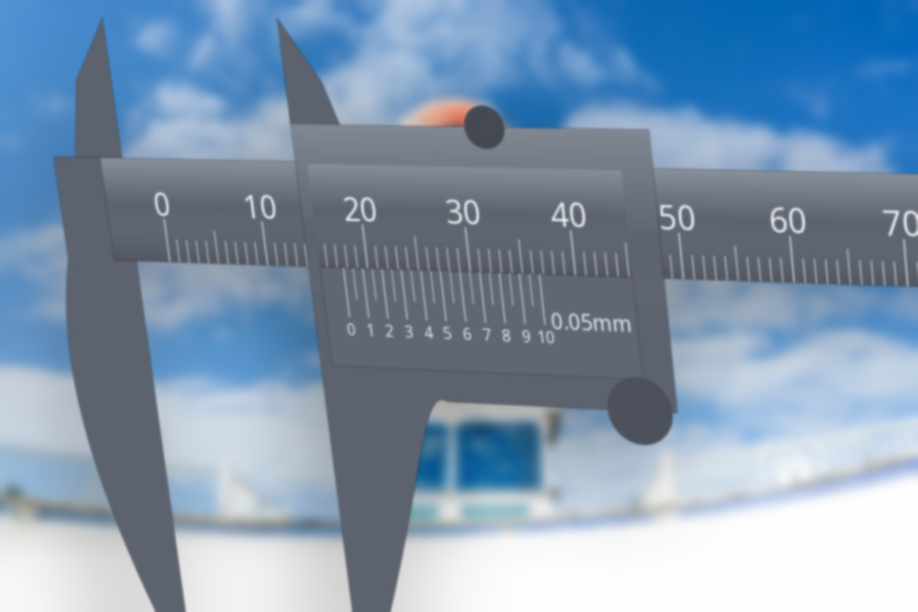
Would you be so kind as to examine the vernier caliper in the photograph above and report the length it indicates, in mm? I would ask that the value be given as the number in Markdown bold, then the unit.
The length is **17.6** mm
